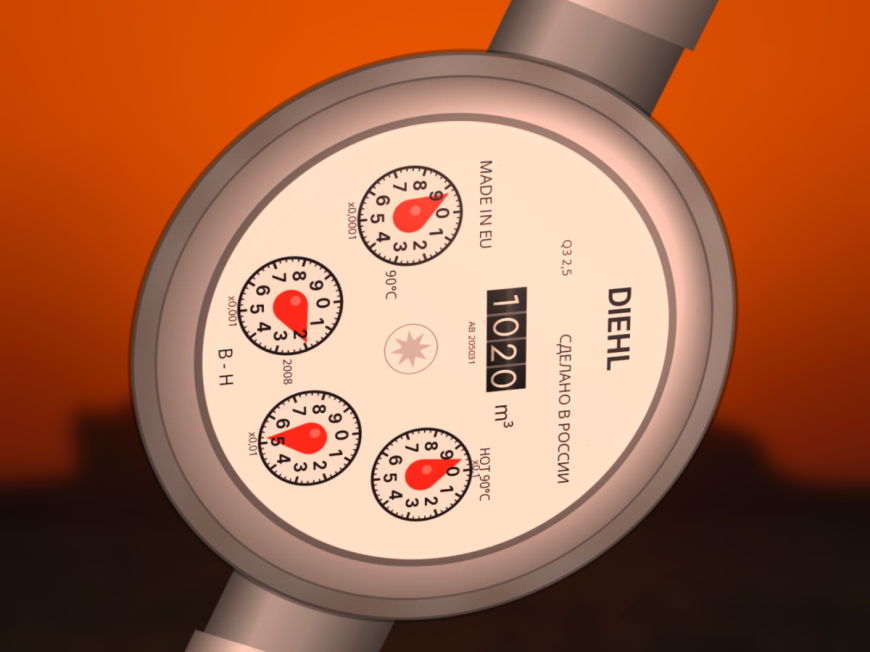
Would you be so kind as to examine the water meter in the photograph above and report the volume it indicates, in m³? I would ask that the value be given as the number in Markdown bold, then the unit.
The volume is **1019.9519** m³
